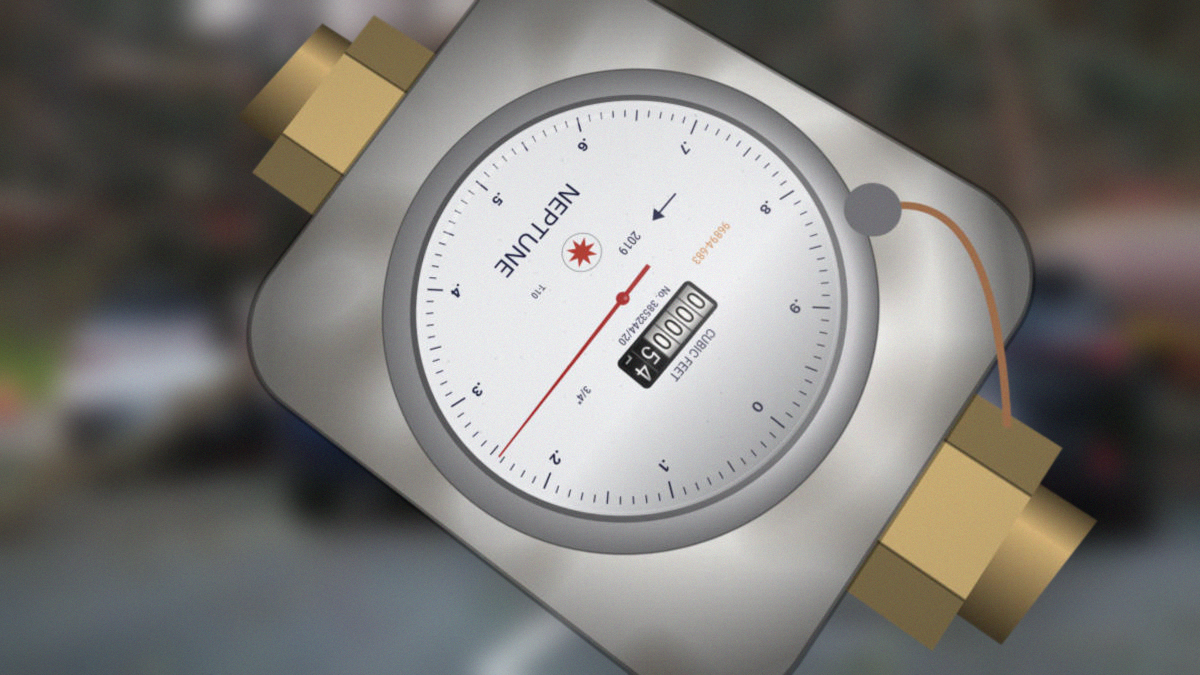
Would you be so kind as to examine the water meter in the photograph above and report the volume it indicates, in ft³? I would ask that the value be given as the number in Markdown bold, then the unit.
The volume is **54.24** ft³
